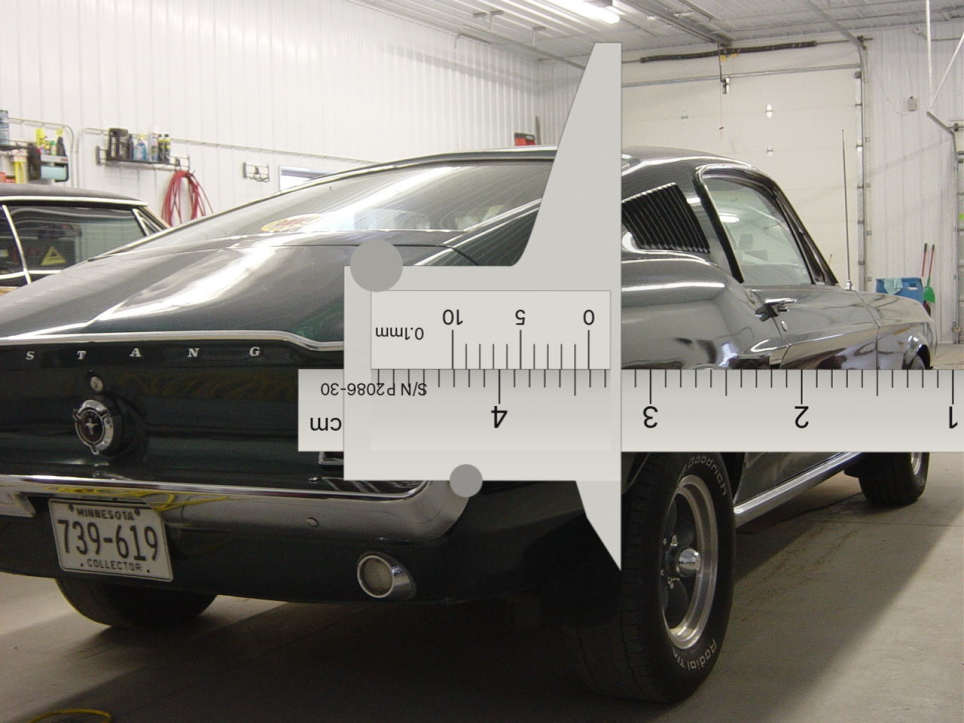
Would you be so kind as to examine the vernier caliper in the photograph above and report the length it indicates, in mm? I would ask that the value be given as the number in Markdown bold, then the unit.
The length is **34.1** mm
